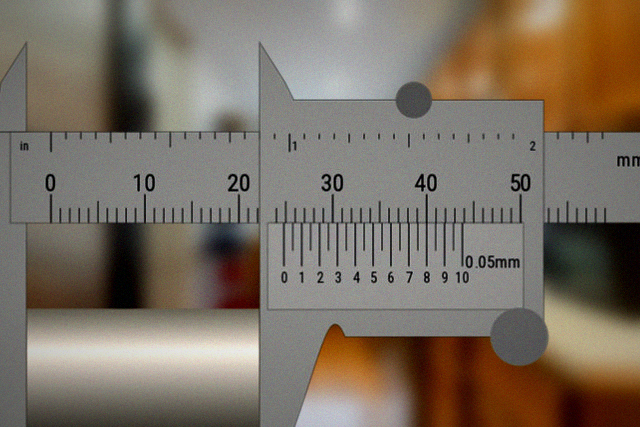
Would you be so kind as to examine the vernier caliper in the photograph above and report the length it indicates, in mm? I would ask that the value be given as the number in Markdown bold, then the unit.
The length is **24.8** mm
